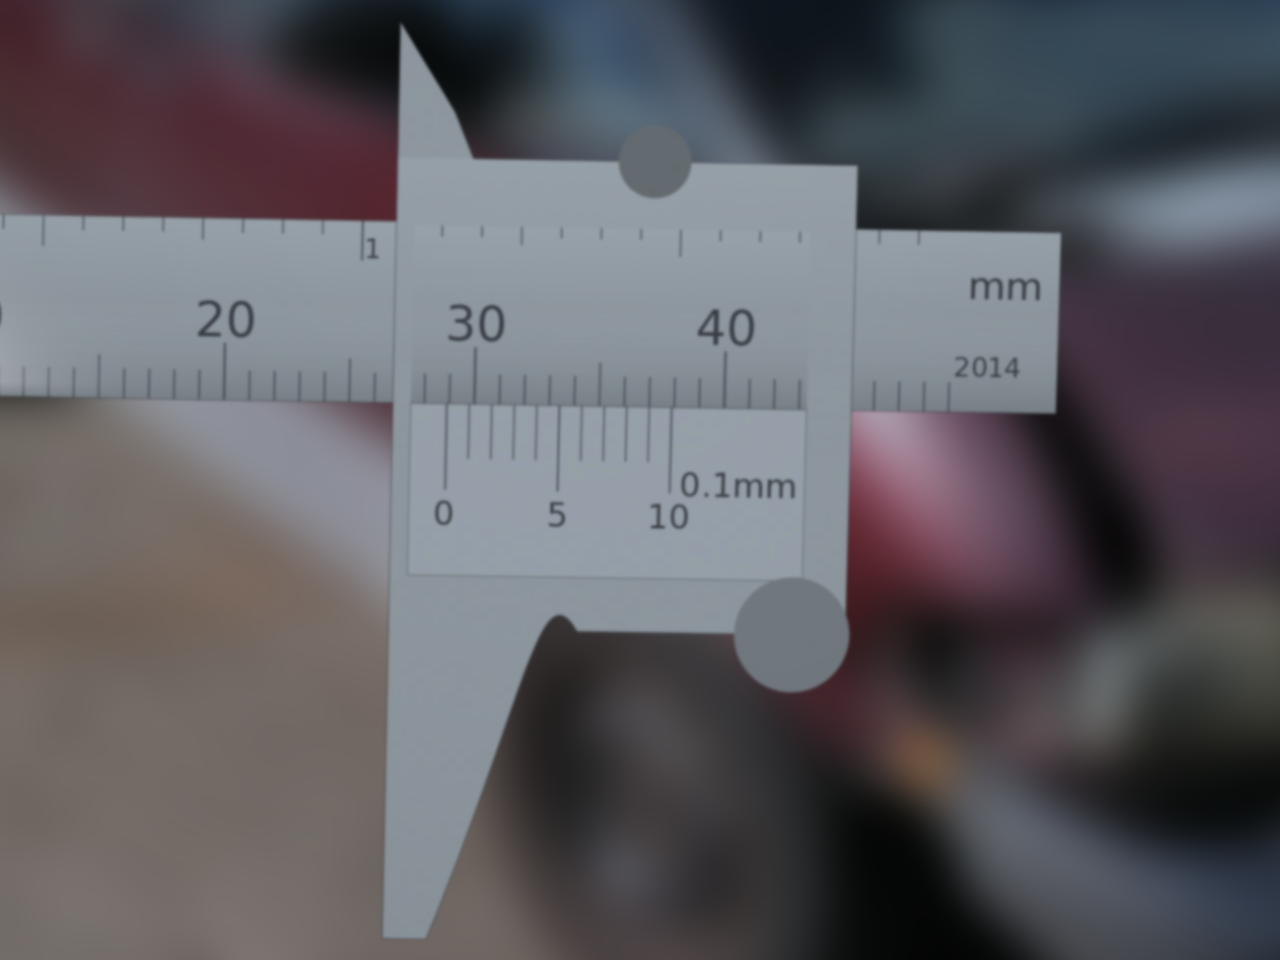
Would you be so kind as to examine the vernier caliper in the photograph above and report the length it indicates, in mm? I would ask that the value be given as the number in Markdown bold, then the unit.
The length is **28.9** mm
